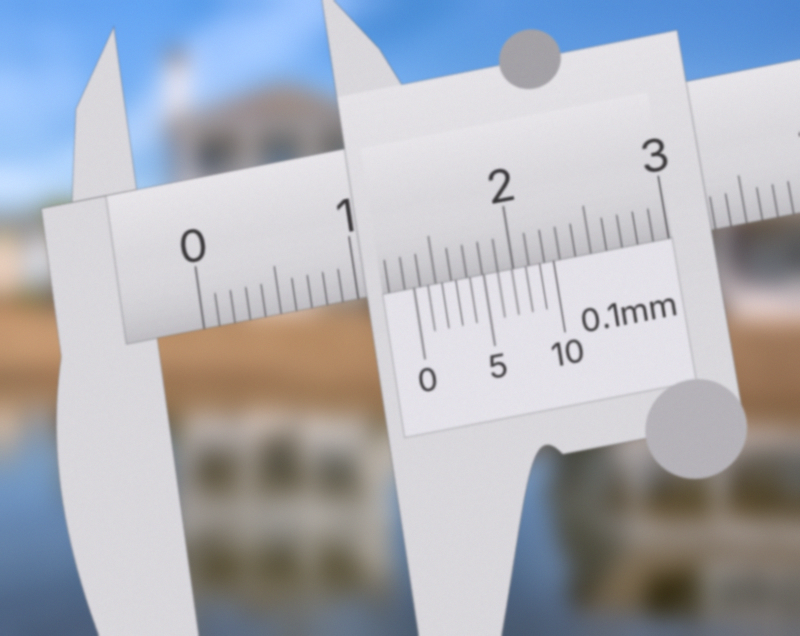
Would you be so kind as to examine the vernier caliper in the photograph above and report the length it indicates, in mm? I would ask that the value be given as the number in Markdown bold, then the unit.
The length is **13.6** mm
